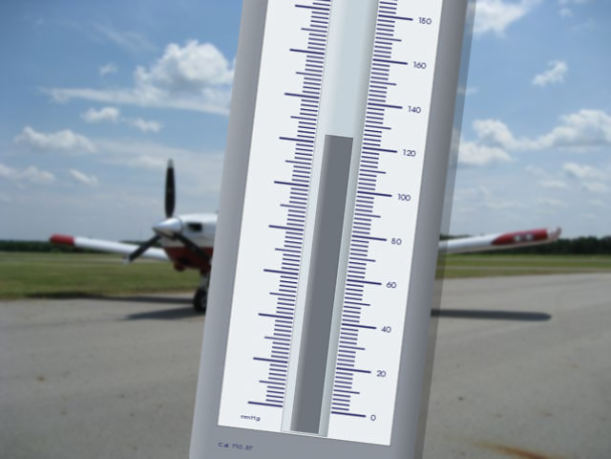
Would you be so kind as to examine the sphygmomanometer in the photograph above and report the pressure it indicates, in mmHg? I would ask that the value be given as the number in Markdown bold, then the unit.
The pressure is **124** mmHg
